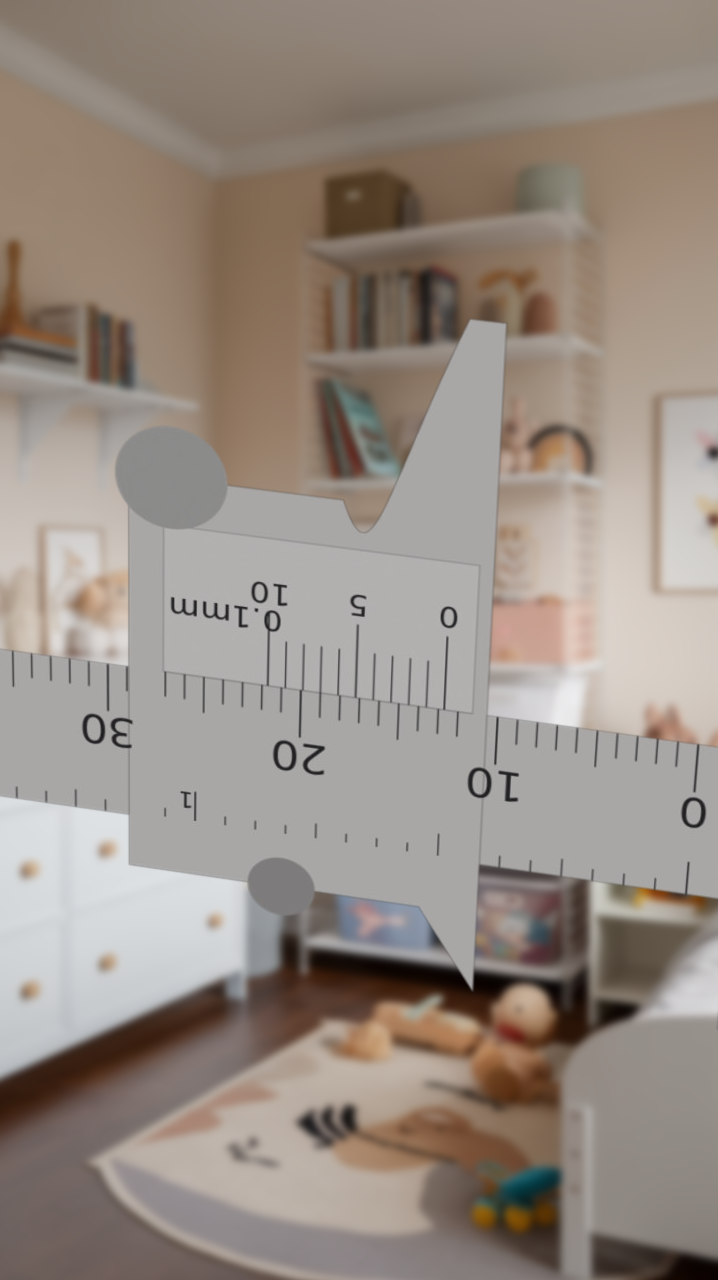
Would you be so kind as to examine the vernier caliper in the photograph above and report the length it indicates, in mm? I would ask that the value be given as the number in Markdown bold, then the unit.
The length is **12.7** mm
